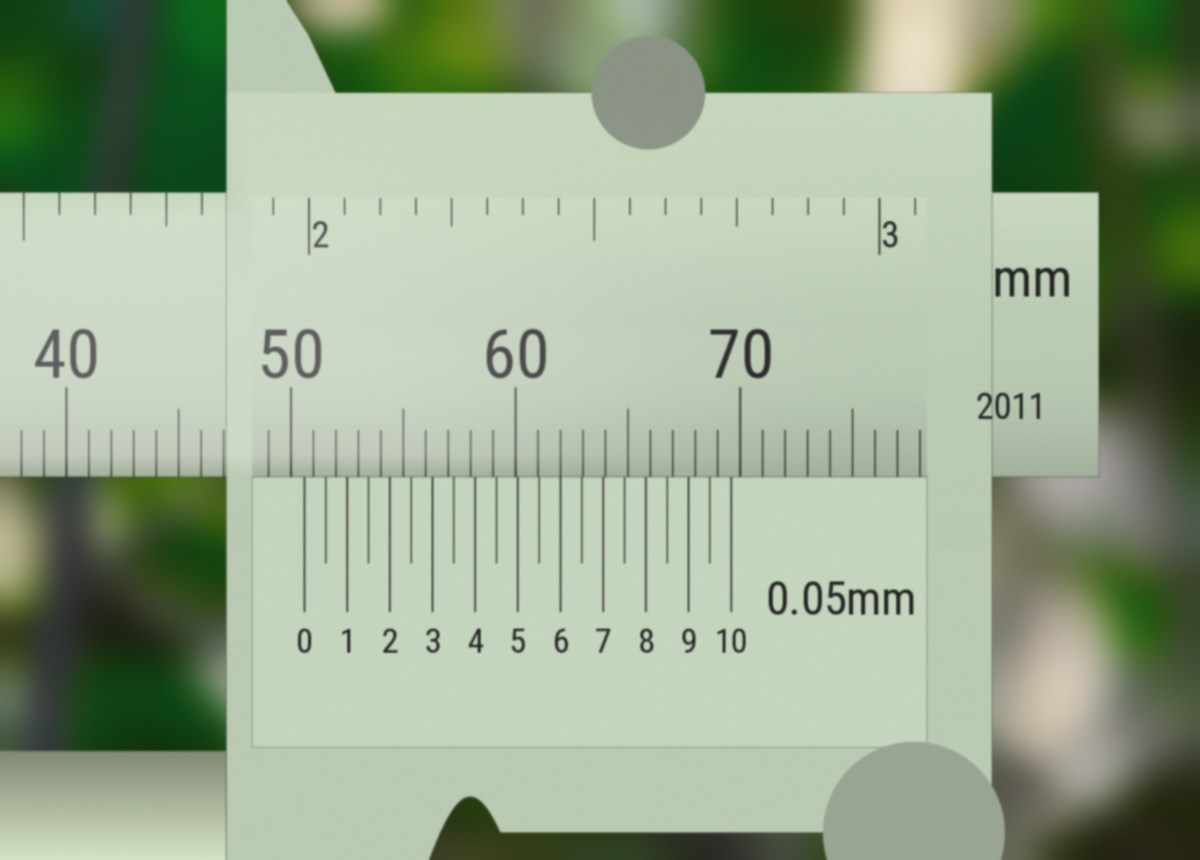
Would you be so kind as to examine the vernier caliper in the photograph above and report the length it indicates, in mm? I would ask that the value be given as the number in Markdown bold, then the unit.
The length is **50.6** mm
